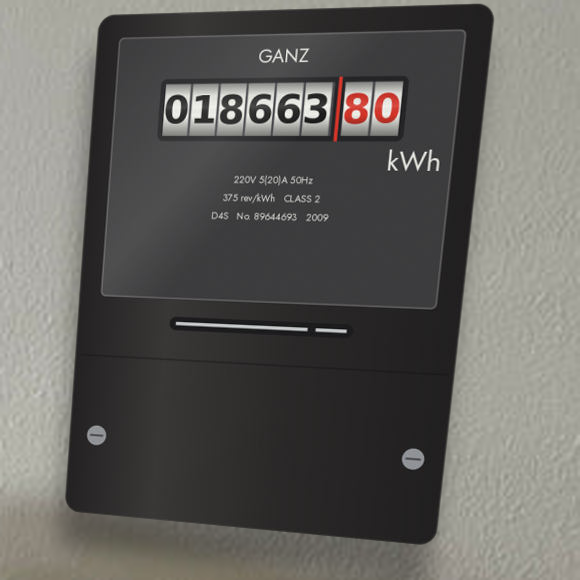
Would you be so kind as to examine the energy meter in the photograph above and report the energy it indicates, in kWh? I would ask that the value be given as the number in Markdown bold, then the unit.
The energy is **18663.80** kWh
